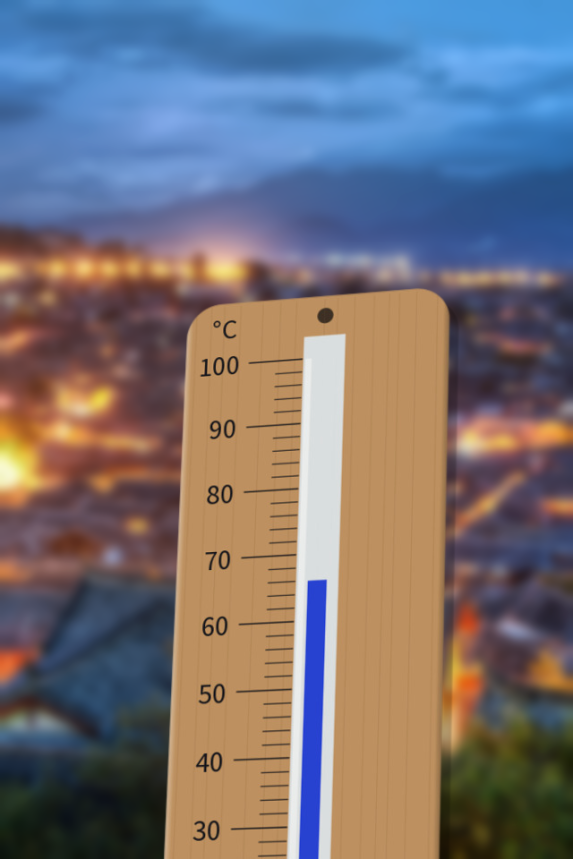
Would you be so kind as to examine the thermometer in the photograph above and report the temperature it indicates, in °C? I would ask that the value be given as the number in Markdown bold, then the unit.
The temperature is **66** °C
